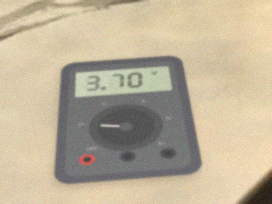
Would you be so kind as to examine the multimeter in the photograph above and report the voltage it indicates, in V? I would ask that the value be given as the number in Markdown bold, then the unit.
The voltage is **3.70** V
